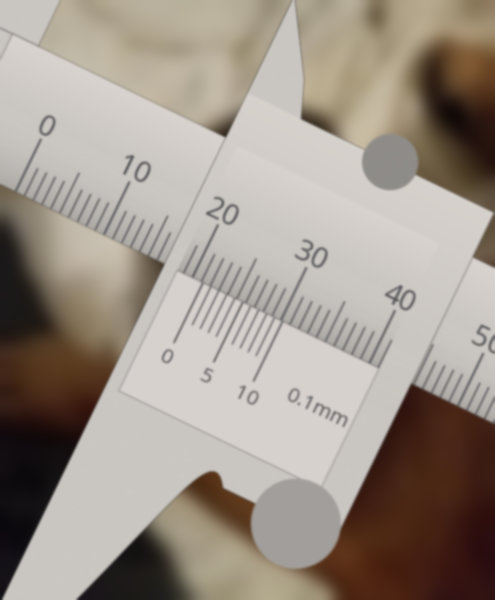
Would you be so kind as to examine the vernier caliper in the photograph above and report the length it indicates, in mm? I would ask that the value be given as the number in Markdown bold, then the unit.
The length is **21.2** mm
